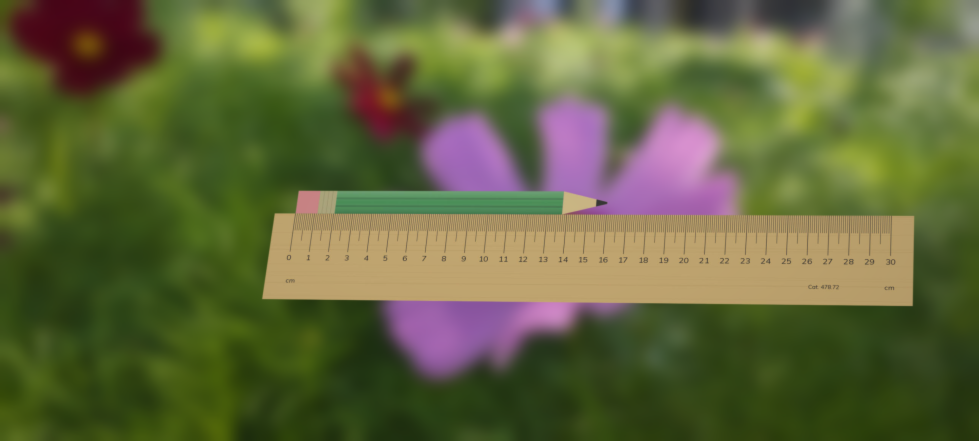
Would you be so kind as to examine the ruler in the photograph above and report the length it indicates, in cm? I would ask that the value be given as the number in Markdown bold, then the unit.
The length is **16** cm
